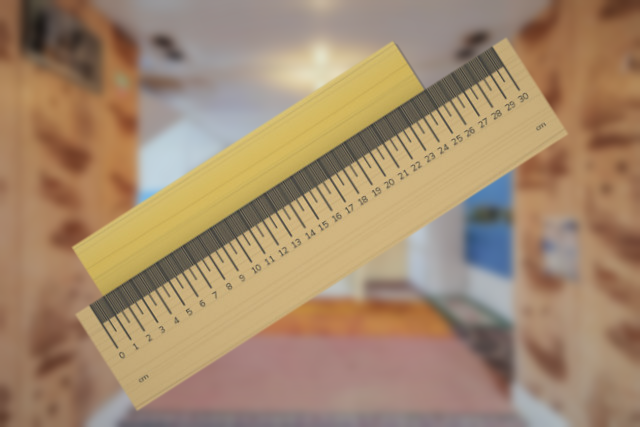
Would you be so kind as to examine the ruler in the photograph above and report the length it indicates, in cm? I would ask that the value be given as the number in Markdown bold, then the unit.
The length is **24** cm
